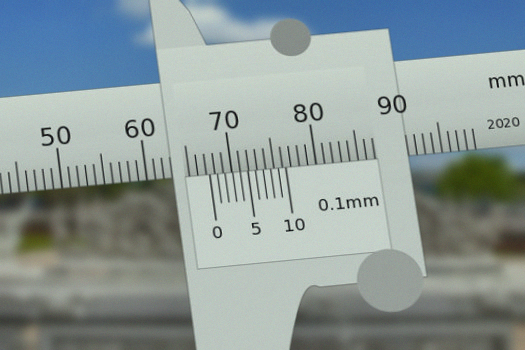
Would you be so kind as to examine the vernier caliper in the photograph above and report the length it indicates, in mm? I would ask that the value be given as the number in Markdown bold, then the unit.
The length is **67.4** mm
